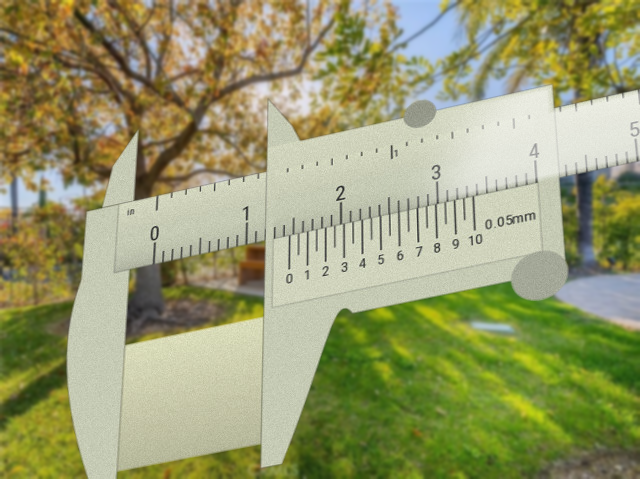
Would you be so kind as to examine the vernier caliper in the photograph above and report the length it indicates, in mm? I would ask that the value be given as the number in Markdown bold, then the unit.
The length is **14.6** mm
